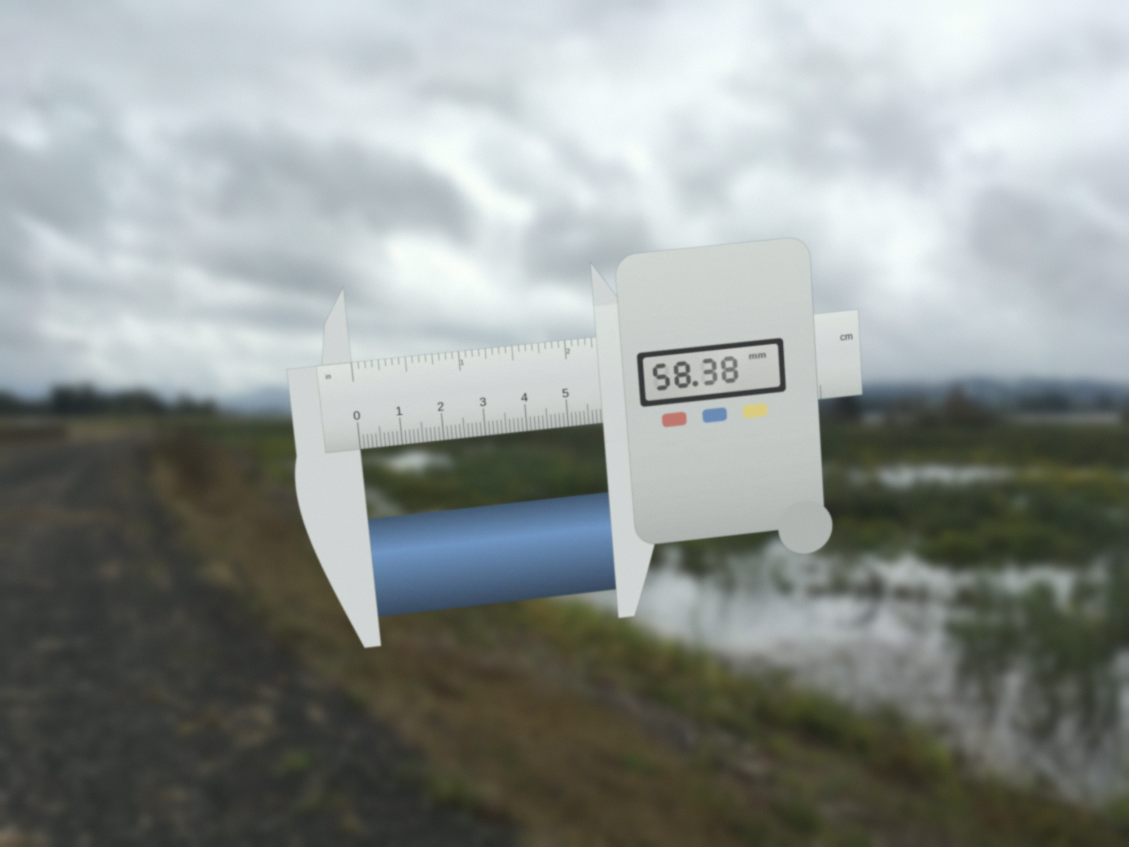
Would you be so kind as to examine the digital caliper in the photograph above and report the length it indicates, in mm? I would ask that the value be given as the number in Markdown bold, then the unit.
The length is **58.38** mm
